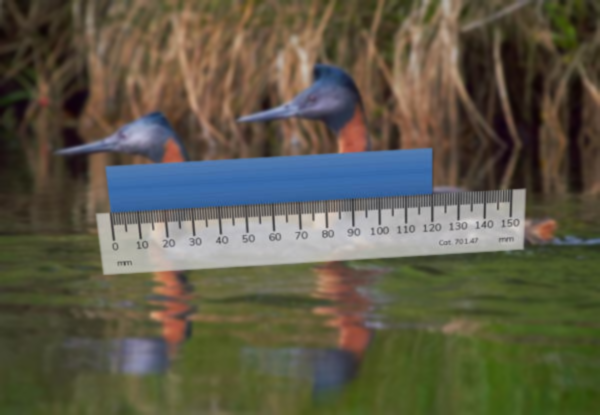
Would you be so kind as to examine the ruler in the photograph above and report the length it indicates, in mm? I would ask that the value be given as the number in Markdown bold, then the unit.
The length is **120** mm
